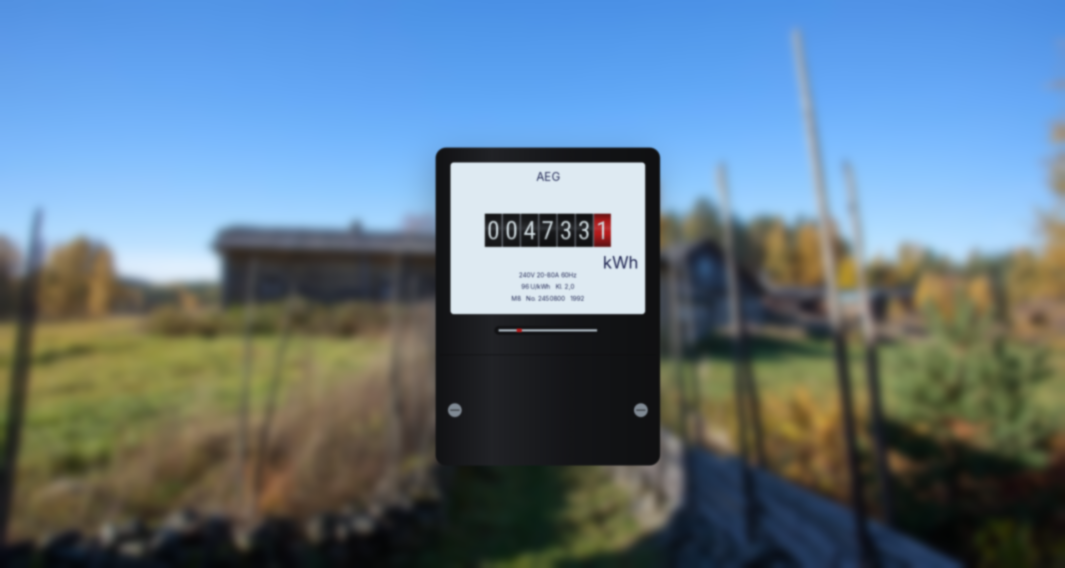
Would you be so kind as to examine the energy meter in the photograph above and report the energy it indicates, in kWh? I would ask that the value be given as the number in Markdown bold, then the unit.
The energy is **4733.1** kWh
